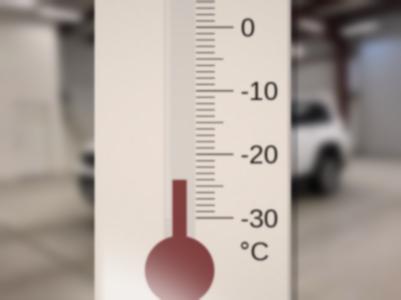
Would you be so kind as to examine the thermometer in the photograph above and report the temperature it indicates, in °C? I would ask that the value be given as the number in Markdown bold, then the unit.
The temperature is **-24** °C
